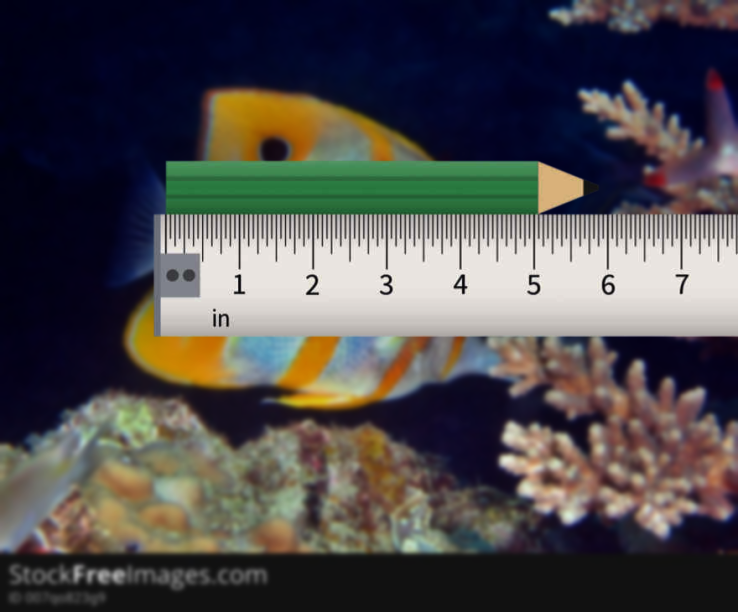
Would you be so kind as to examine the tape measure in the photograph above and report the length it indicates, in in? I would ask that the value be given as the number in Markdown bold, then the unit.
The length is **5.875** in
